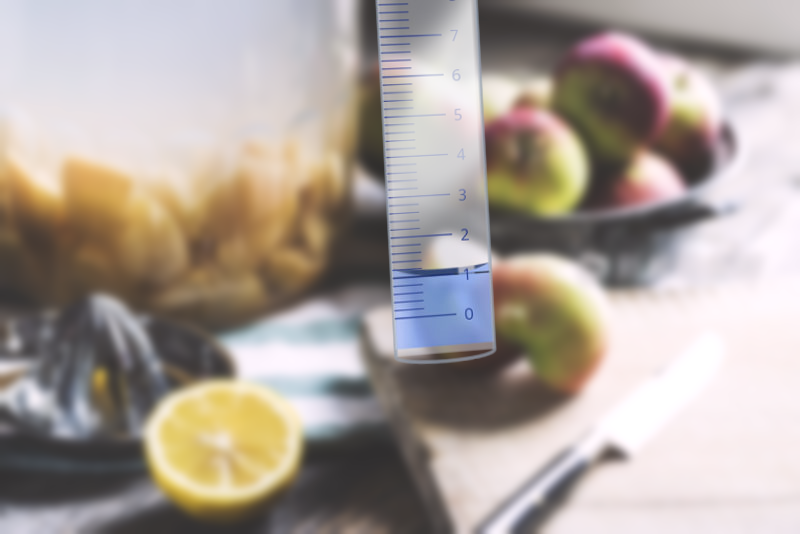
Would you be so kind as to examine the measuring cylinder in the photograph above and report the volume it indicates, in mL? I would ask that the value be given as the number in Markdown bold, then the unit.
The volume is **1** mL
